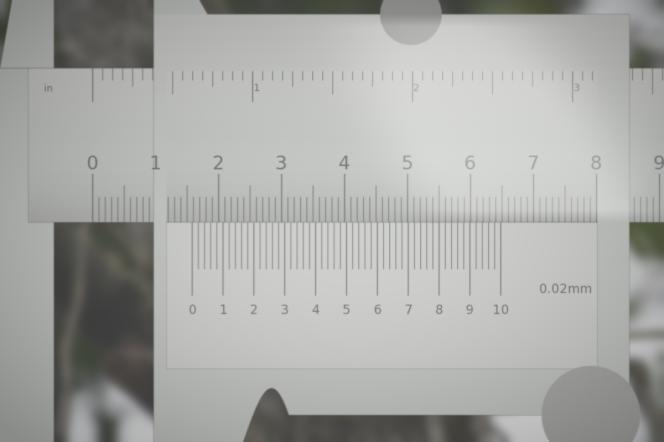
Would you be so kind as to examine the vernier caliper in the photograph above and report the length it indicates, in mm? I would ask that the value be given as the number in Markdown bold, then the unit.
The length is **15.8** mm
